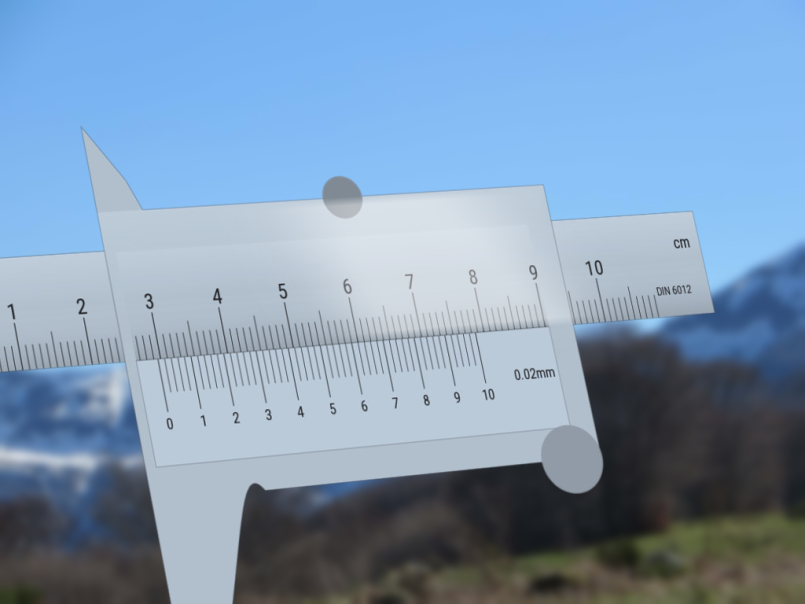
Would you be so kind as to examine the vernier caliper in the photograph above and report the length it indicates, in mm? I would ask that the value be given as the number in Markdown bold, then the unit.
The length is **29.6** mm
